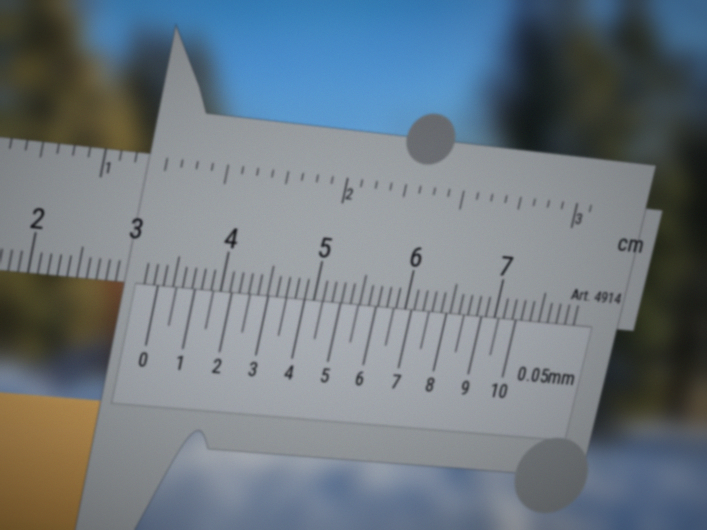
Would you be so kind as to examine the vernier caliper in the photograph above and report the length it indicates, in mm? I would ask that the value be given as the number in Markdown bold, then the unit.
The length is **33.4** mm
